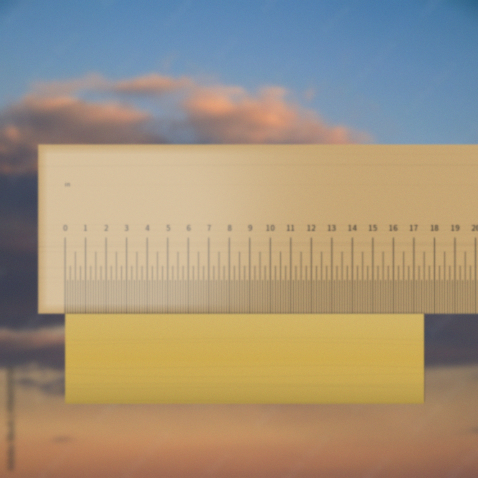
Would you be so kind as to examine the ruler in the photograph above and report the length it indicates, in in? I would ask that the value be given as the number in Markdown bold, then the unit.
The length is **17.5** in
